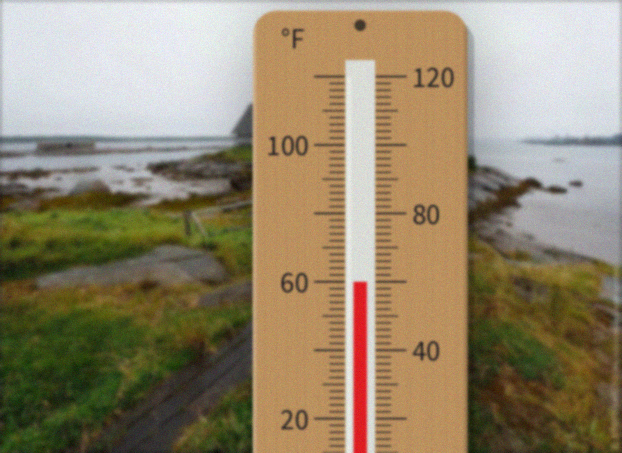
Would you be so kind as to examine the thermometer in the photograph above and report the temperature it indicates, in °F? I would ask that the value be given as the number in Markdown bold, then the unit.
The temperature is **60** °F
